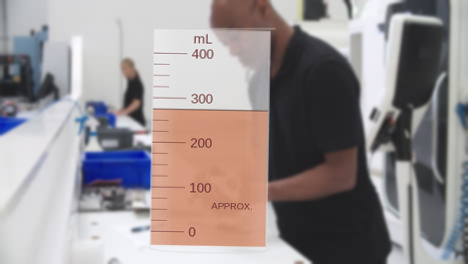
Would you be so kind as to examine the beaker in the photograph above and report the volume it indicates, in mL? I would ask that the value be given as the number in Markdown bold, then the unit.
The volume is **275** mL
